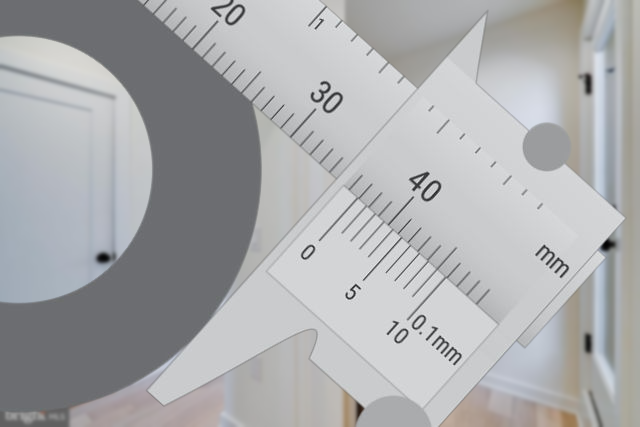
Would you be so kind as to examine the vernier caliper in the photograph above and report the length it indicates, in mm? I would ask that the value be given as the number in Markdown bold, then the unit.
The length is **36.9** mm
